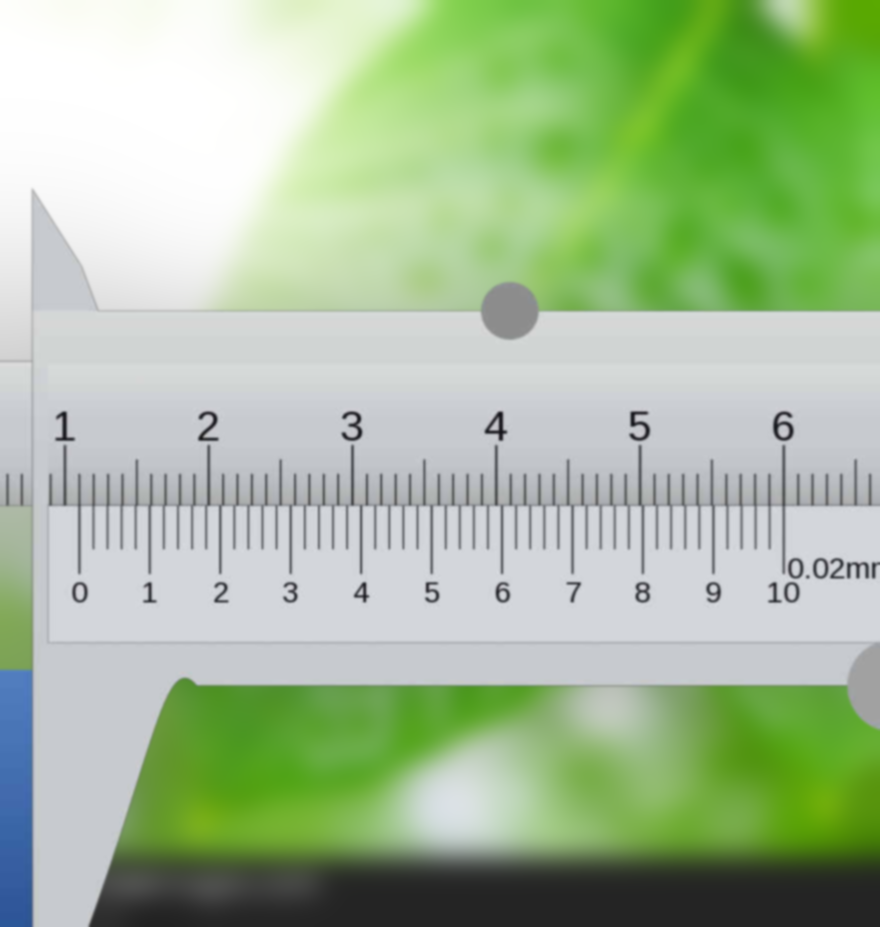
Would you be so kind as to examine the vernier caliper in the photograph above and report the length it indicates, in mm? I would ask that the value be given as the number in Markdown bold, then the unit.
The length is **11.0** mm
